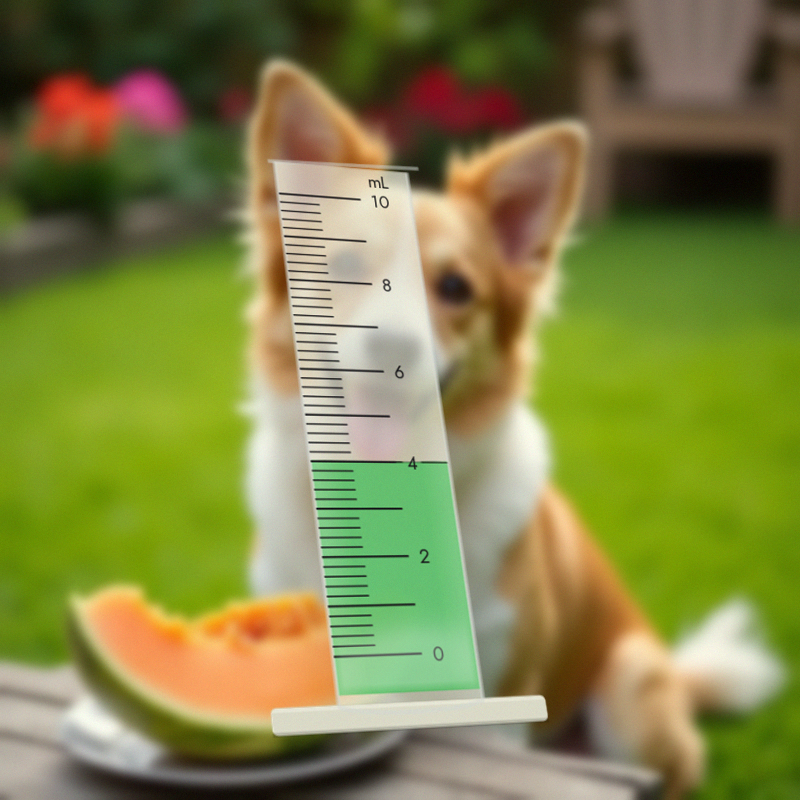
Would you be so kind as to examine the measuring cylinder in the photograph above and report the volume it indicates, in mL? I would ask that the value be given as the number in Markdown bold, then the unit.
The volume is **4** mL
